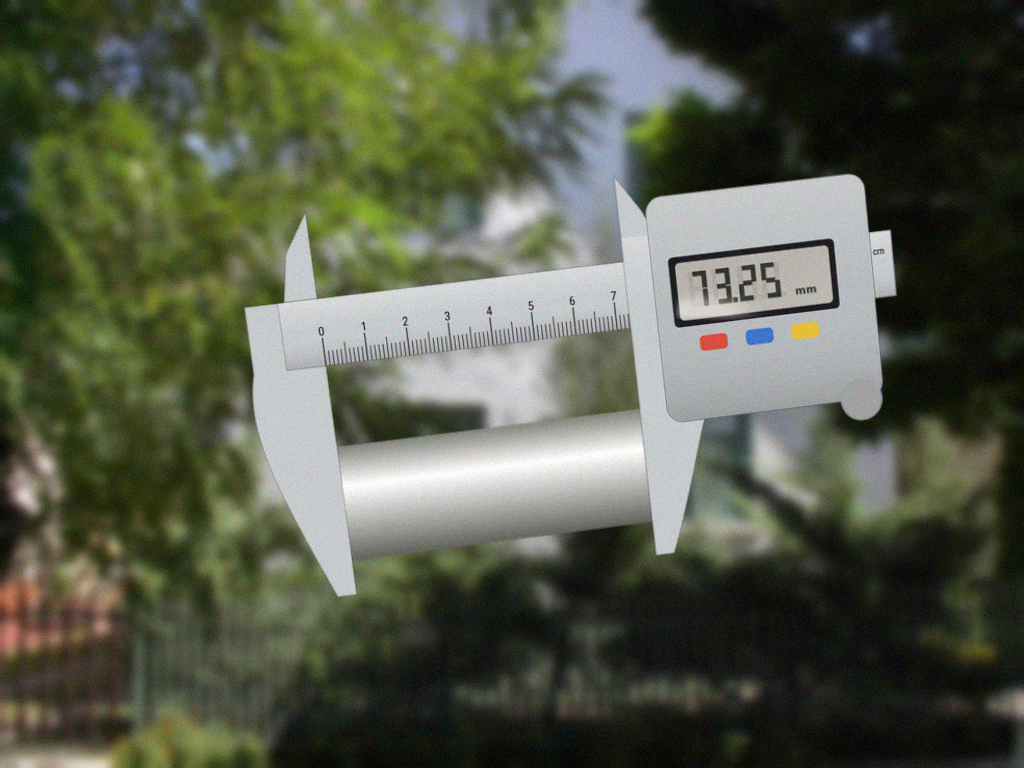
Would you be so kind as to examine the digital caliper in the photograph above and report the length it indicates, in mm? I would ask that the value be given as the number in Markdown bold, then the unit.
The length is **73.25** mm
